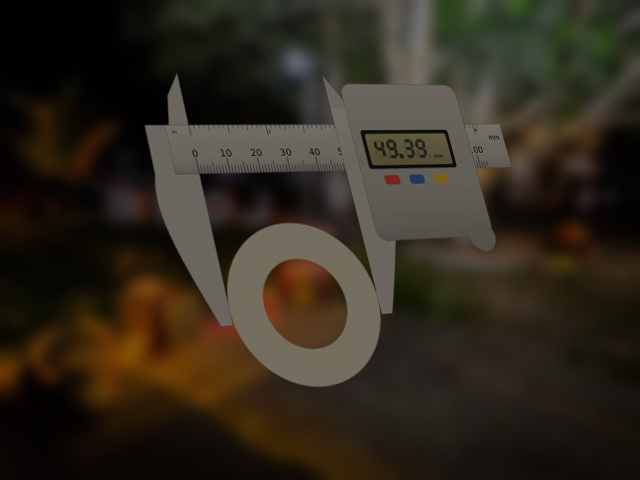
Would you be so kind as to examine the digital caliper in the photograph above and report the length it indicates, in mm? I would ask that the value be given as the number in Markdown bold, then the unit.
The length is **49.39** mm
